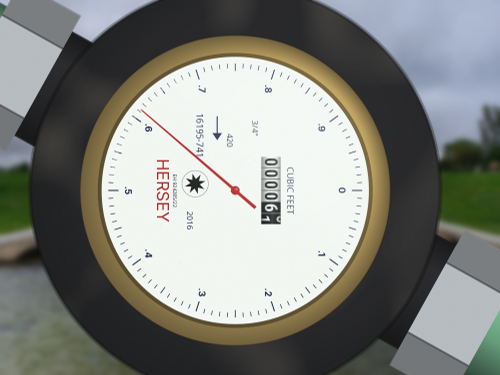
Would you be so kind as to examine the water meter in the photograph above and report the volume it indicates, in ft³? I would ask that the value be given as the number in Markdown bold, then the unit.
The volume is **60.61** ft³
